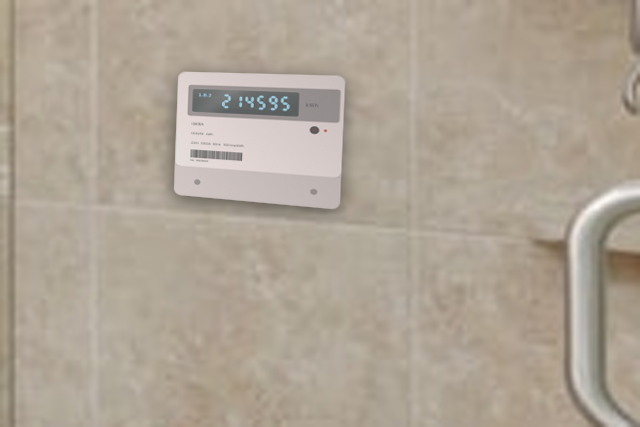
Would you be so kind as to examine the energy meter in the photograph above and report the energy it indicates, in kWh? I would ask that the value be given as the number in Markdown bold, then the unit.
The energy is **214595** kWh
